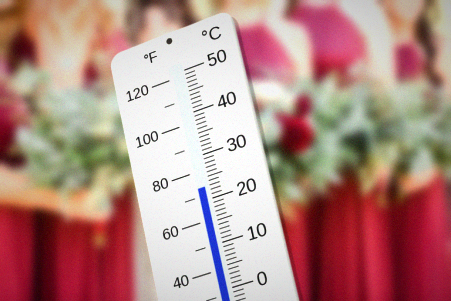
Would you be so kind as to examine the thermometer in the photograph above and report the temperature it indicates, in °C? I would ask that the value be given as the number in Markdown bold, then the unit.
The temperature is **23** °C
